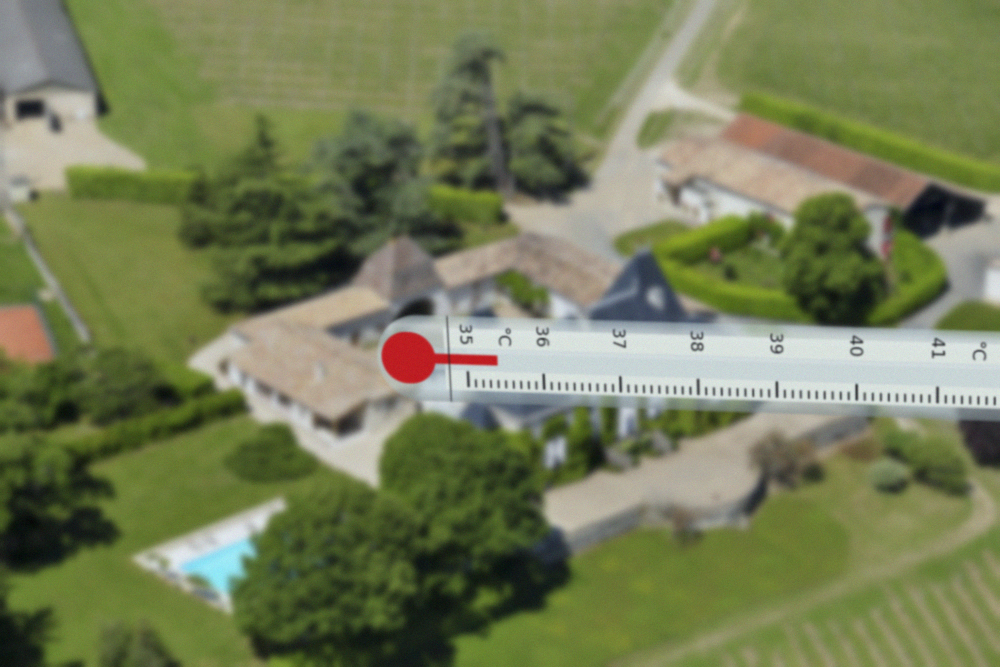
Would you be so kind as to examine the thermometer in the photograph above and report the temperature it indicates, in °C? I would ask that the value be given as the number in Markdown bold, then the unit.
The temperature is **35.4** °C
